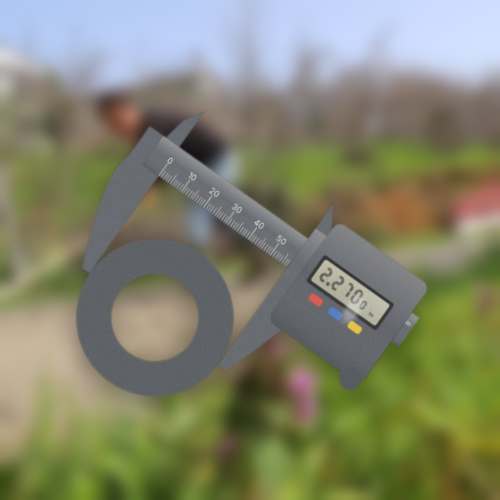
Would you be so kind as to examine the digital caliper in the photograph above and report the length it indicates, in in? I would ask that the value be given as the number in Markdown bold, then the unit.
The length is **2.2700** in
